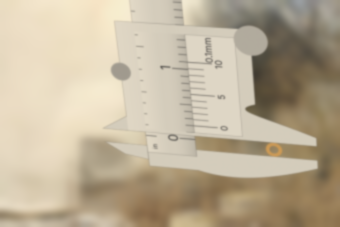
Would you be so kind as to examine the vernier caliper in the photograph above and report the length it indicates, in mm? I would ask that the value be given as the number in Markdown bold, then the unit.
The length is **2.0** mm
